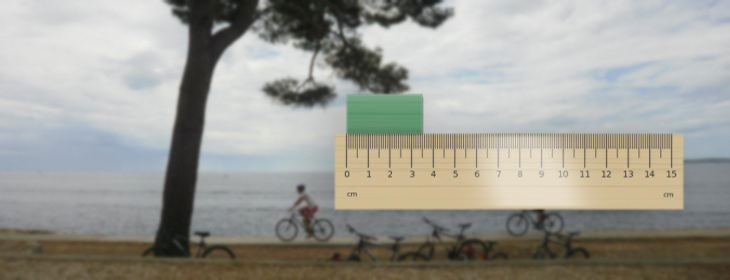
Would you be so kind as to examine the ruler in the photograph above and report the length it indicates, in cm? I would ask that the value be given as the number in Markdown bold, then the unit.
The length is **3.5** cm
